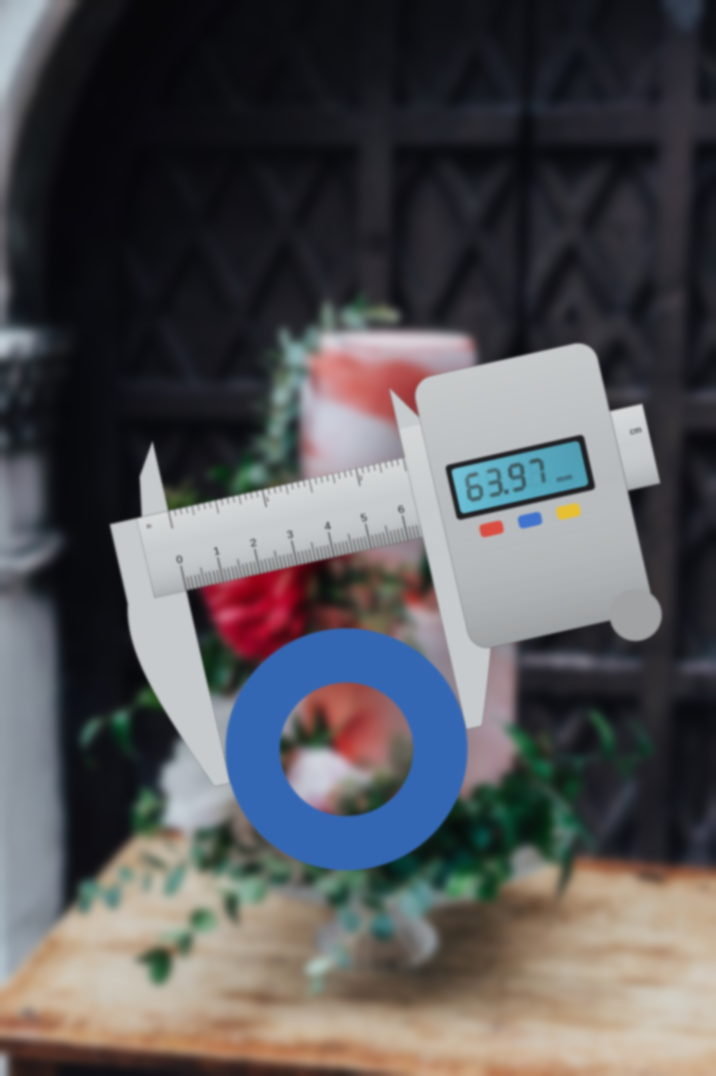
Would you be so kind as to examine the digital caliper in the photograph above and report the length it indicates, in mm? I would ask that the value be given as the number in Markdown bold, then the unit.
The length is **63.97** mm
